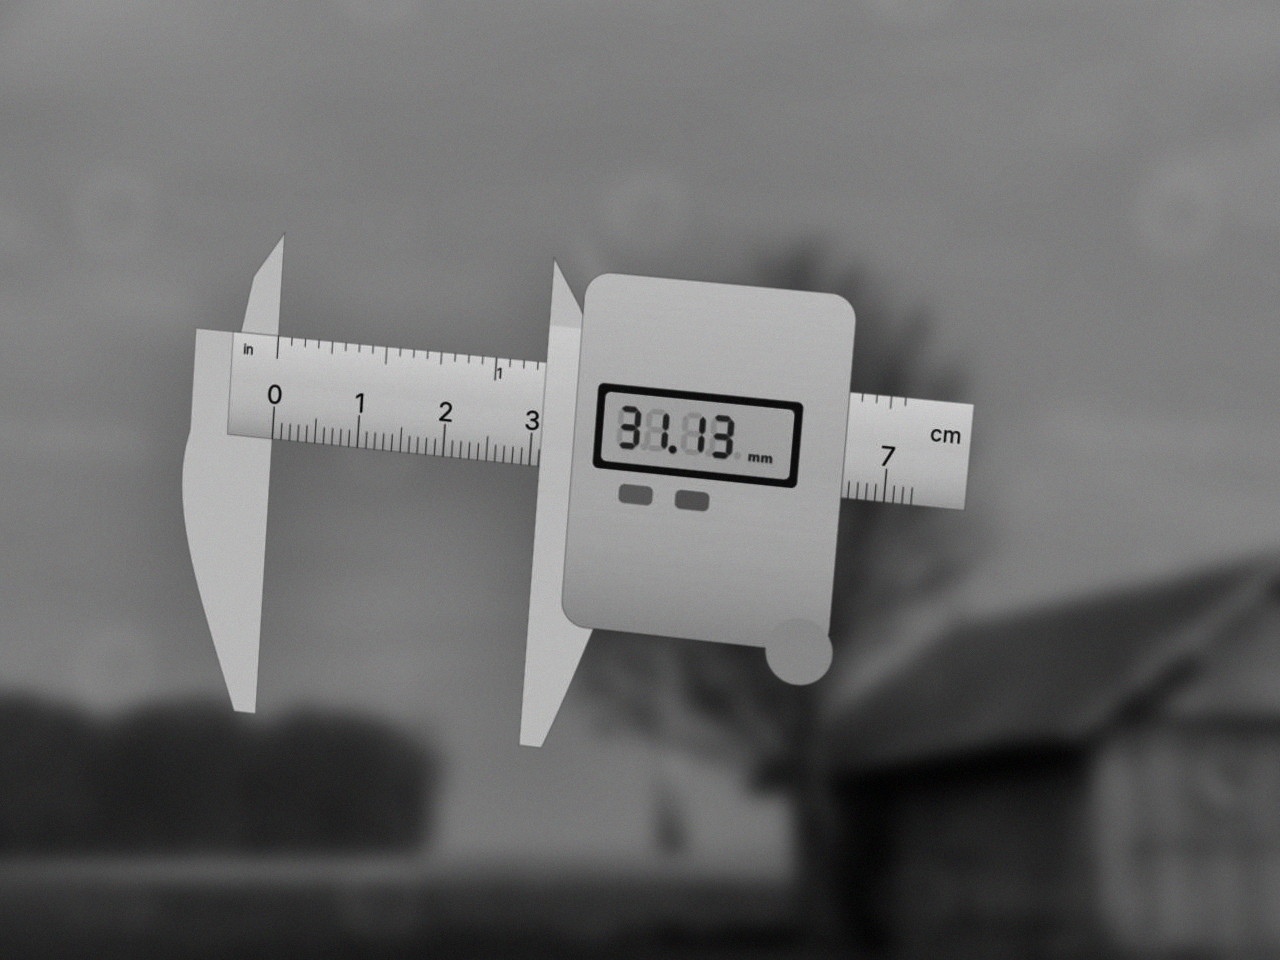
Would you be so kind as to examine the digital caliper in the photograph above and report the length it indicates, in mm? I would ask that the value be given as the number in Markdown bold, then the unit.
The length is **31.13** mm
